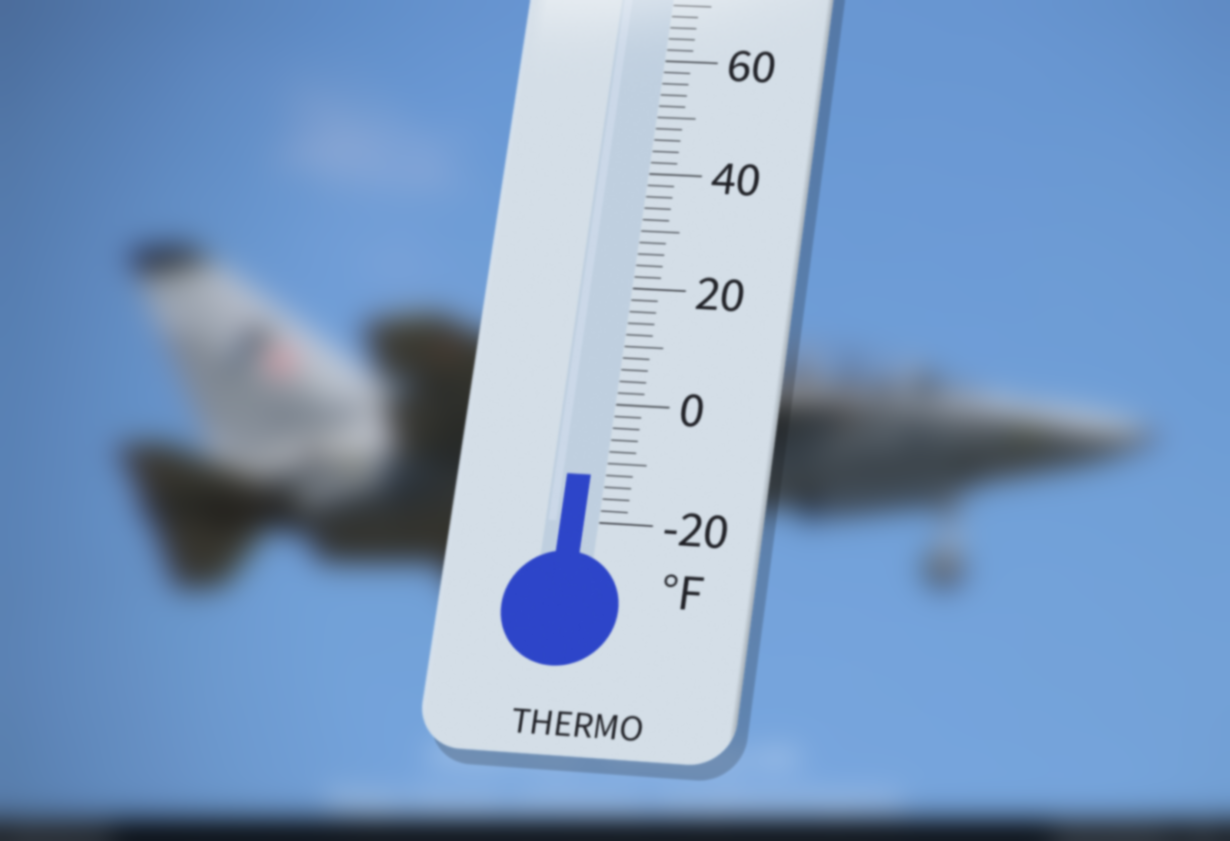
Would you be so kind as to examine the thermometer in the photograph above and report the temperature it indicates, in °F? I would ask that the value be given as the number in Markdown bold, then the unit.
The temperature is **-12** °F
